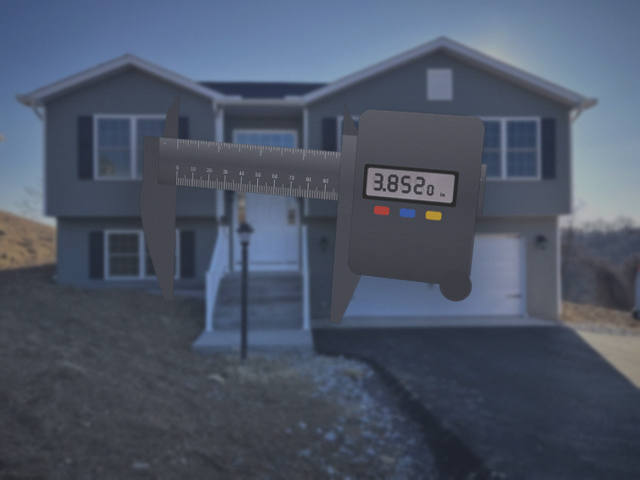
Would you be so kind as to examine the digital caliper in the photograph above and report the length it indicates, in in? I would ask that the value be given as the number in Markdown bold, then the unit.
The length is **3.8520** in
